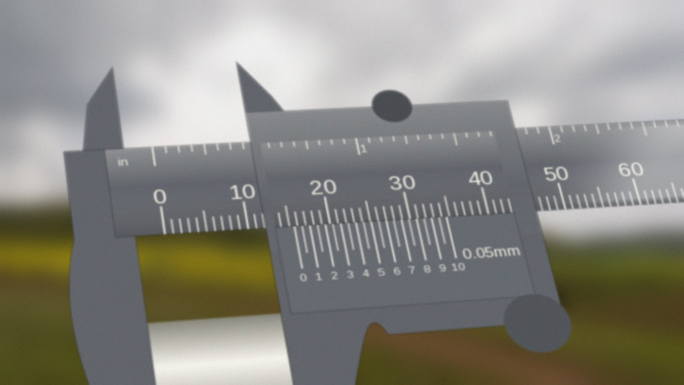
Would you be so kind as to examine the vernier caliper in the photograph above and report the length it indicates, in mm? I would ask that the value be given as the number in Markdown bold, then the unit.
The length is **15.6** mm
